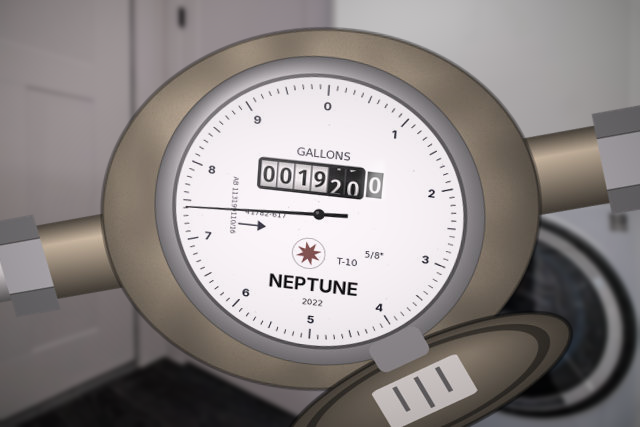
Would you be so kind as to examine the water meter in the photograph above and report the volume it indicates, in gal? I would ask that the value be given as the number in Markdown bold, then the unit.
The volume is **19197.4** gal
